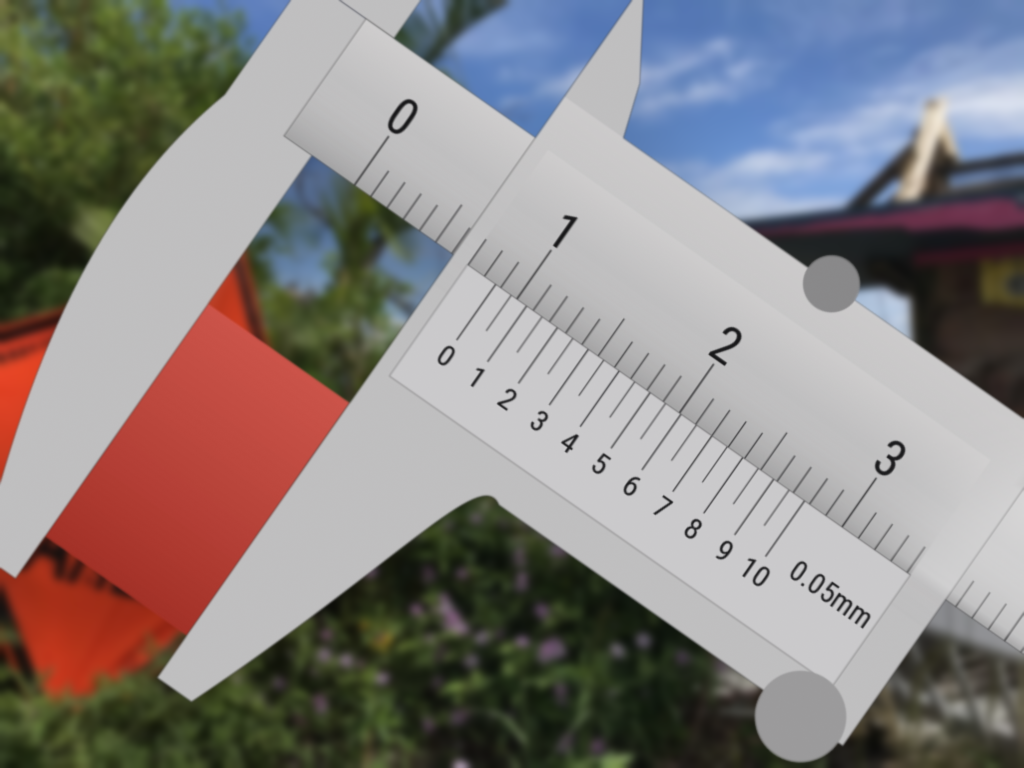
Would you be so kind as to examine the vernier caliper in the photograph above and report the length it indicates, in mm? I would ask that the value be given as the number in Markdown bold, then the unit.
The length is **8.7** mm
